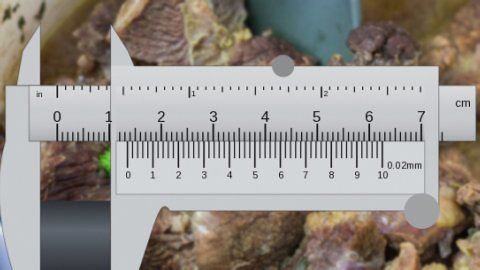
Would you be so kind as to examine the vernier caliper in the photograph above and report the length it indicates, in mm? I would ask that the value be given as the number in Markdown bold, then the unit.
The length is **13.5** mm
